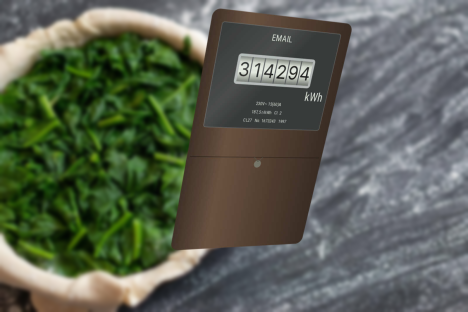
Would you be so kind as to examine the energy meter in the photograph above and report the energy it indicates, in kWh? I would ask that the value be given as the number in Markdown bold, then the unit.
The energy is **314294** kWh
